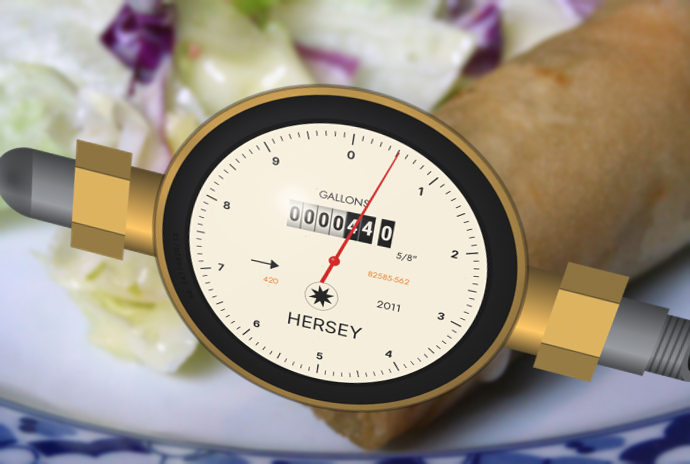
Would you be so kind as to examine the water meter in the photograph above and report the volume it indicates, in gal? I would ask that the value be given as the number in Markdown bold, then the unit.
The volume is **440.5** gal
